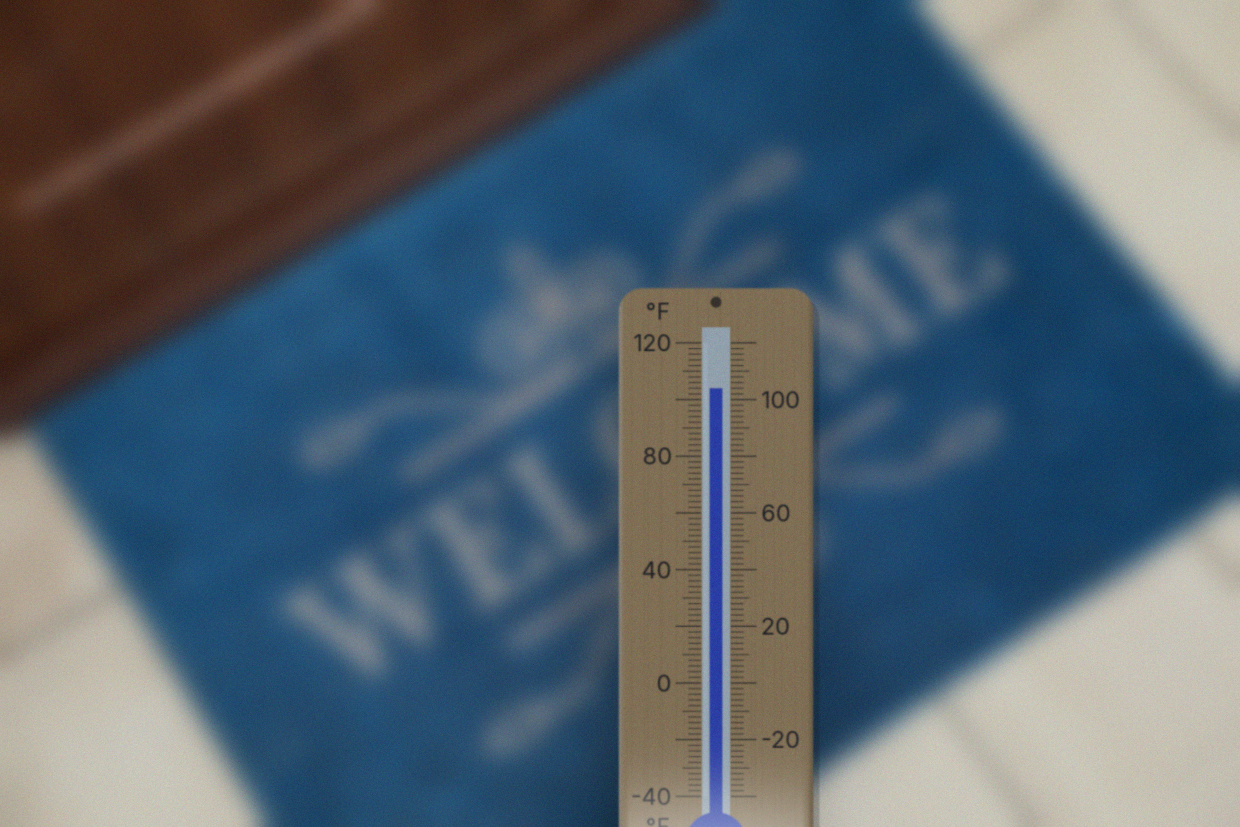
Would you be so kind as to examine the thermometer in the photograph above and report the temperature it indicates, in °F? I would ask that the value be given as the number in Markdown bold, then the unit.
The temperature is **104** °F
